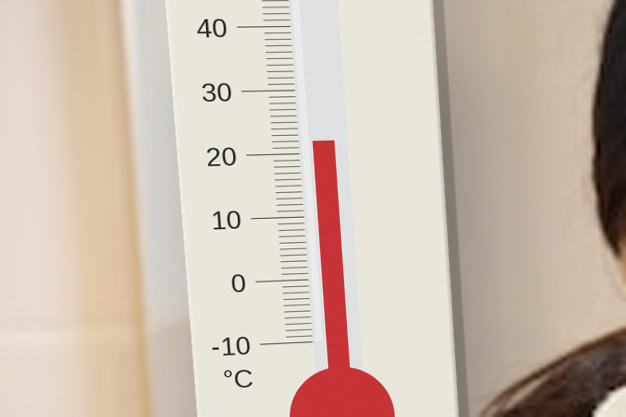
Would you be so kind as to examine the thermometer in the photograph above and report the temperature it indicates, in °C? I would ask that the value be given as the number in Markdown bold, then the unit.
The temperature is **22** °C
